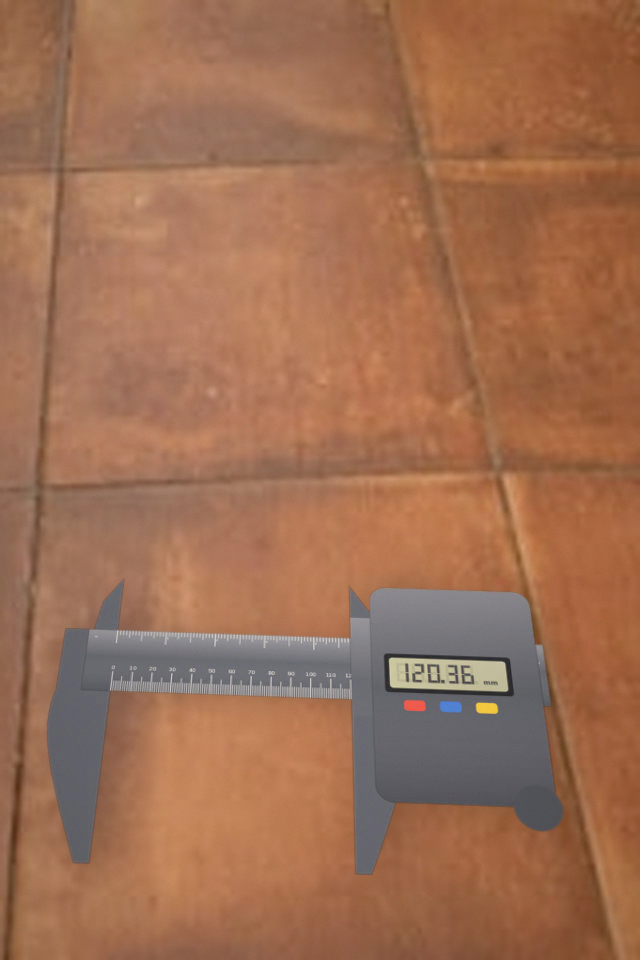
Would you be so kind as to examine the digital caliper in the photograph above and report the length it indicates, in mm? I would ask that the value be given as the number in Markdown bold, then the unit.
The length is **120.36** mm
